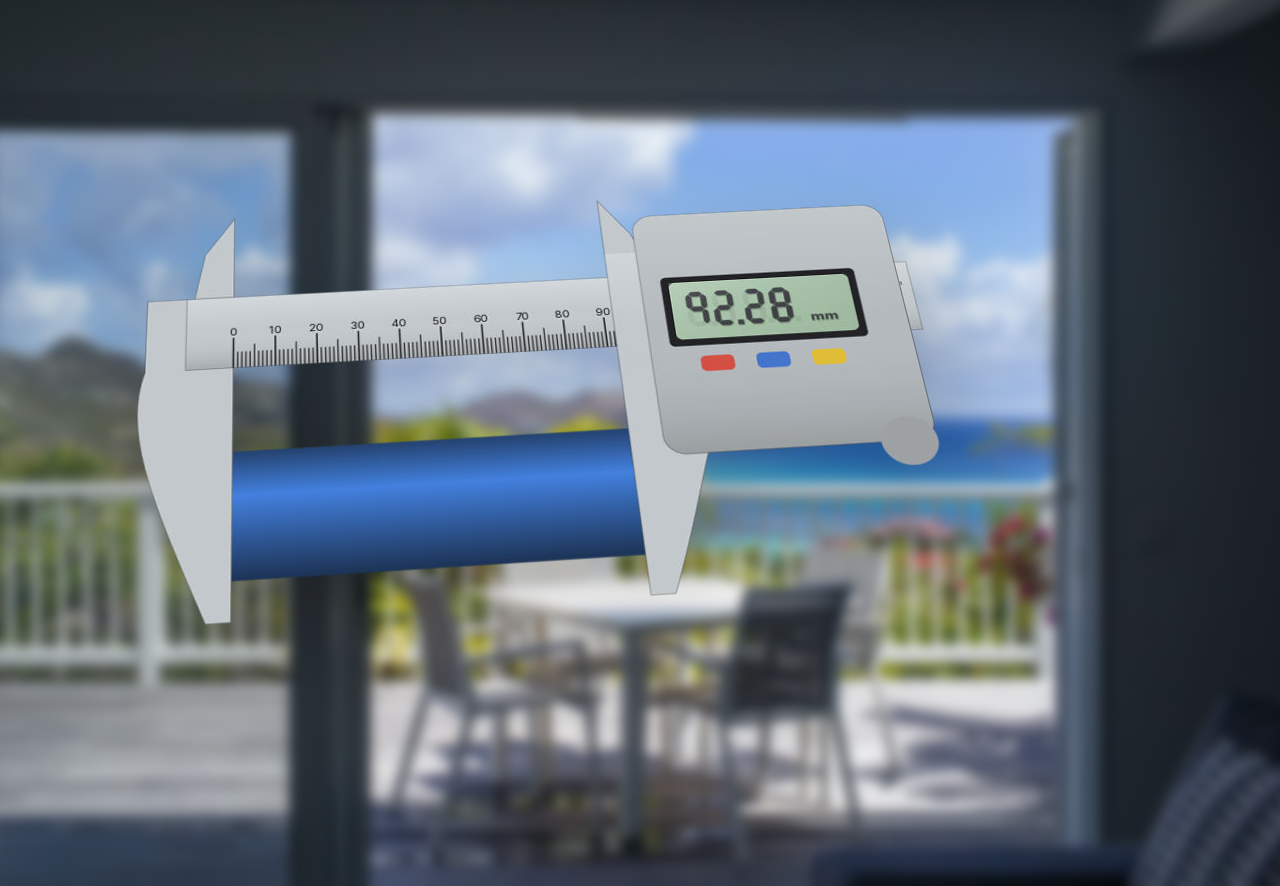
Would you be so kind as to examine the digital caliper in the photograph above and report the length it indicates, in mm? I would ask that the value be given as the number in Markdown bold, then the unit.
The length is **92.28** mm
